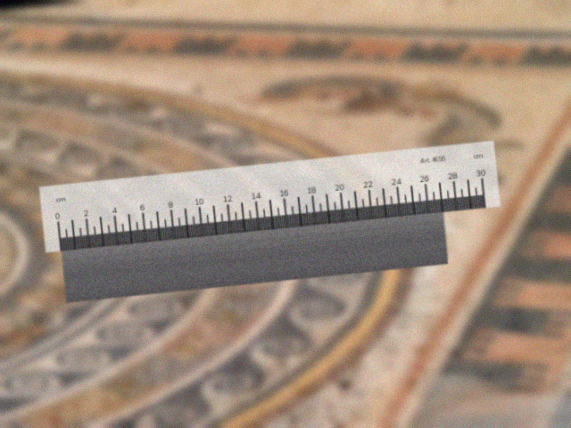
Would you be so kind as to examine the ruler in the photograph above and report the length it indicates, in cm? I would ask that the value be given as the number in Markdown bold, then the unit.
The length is **27** cm
